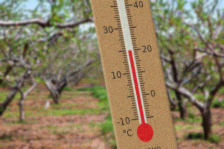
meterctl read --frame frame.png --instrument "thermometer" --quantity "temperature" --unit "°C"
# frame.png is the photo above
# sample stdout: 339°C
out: 20°C
